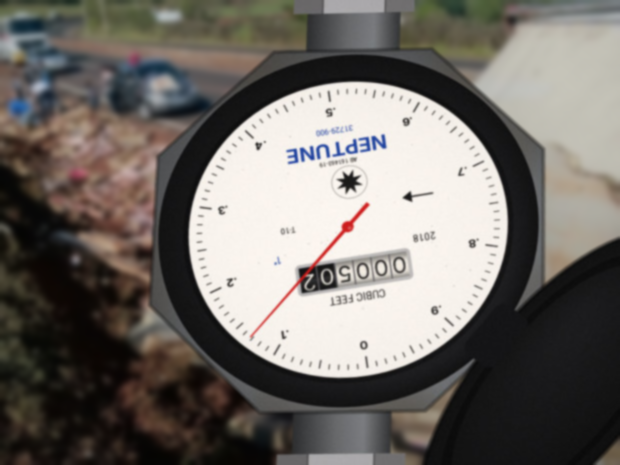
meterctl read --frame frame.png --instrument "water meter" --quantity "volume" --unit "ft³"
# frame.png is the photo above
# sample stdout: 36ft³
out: 502.13ft³
